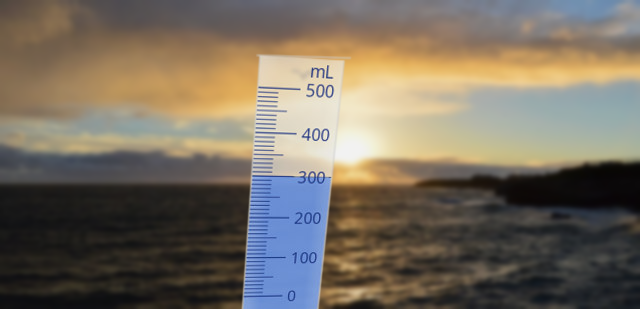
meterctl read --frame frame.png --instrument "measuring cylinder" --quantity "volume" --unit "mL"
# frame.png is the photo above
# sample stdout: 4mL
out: 300mL
